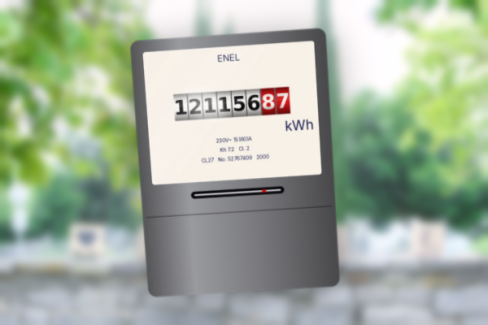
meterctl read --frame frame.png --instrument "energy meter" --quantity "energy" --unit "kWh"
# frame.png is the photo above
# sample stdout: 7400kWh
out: 121156.87kWh
